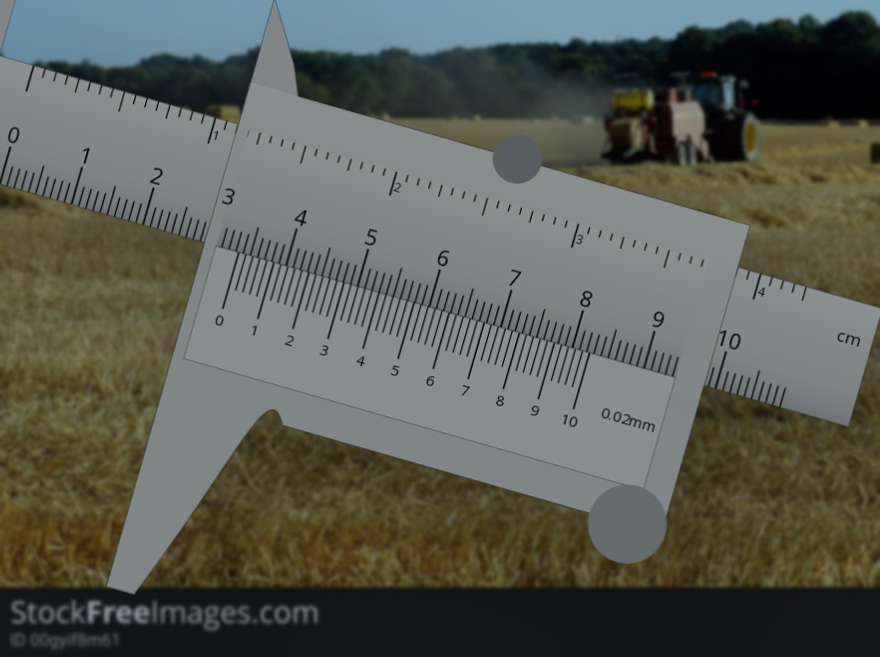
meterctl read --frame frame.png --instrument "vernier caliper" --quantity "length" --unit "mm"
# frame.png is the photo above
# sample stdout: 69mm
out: 33.4mm
